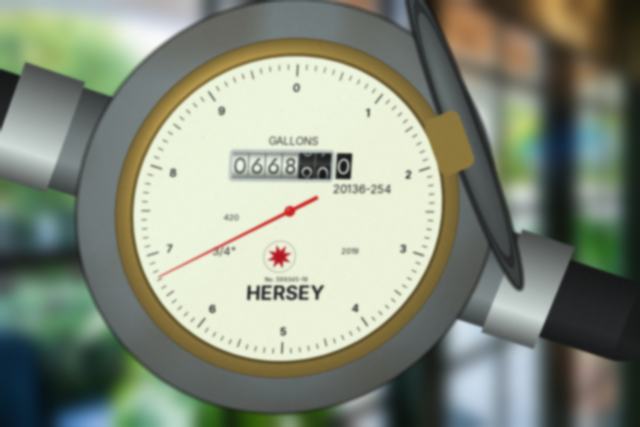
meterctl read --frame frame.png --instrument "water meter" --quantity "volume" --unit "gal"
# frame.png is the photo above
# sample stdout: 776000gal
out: 668896.7gal
